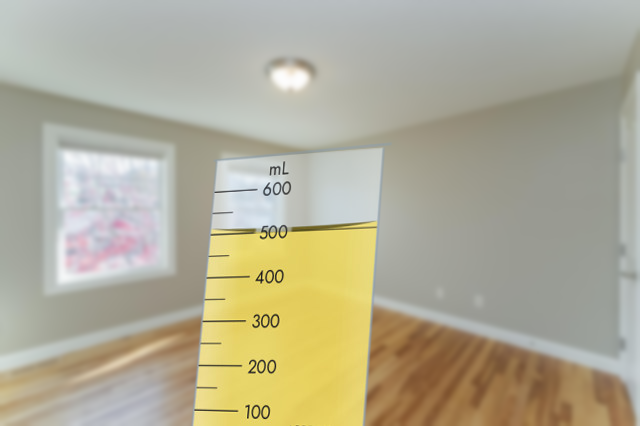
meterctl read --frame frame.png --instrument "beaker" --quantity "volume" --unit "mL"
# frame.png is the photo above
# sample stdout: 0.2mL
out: 500mL
